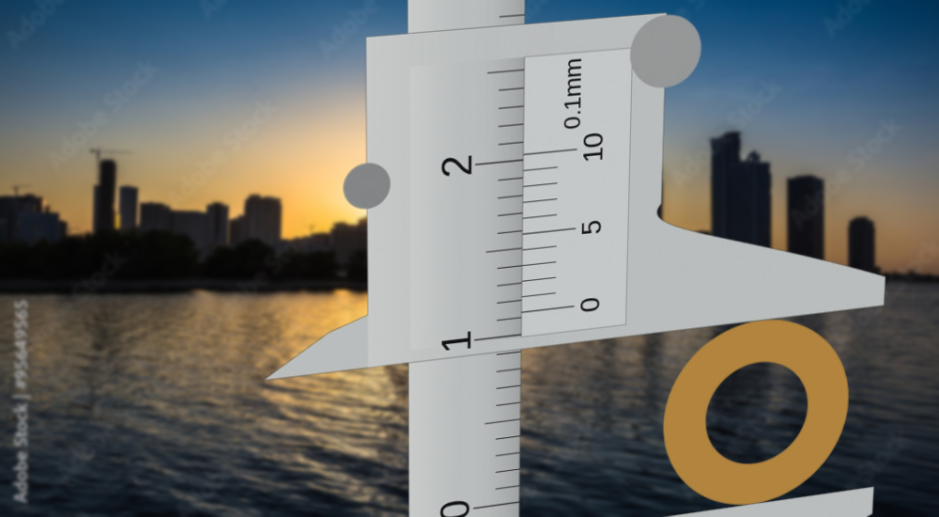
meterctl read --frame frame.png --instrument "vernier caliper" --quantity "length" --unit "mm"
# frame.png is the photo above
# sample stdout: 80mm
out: 11.3mm
